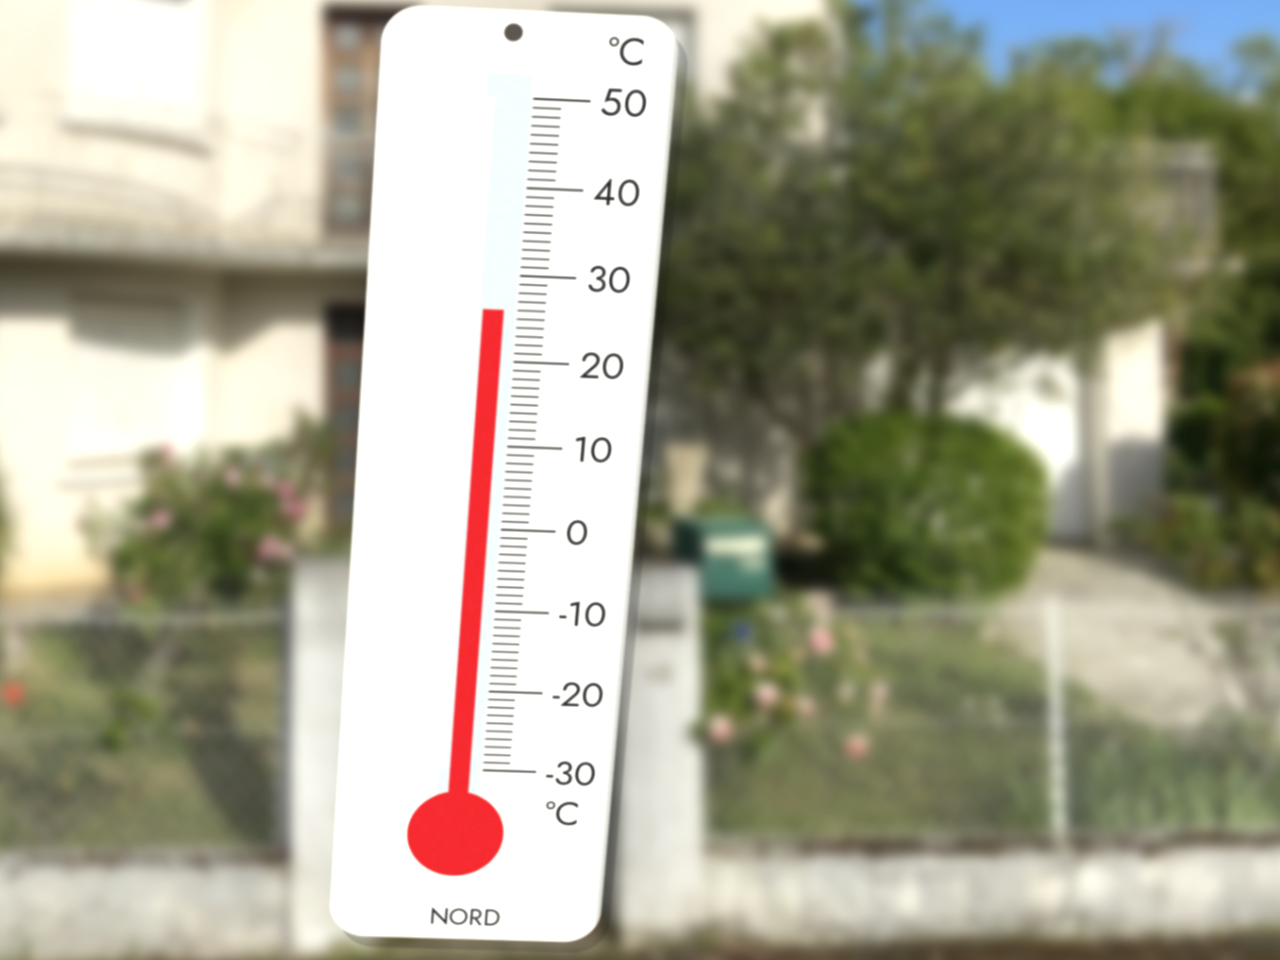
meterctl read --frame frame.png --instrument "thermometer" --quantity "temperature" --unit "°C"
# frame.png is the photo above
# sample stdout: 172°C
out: 26°C
